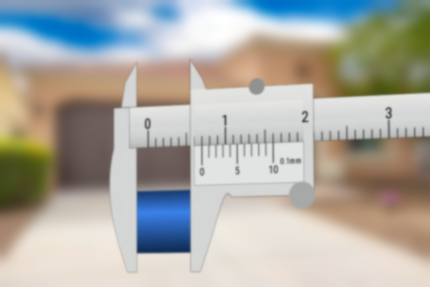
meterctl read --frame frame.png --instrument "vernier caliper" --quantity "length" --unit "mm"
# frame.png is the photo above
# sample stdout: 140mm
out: 7.0mm
